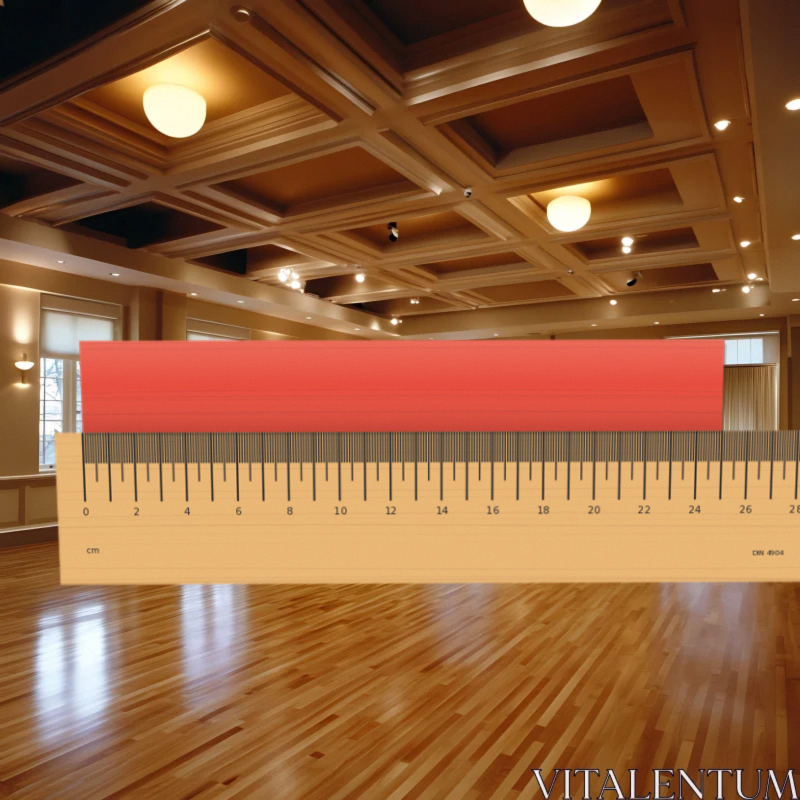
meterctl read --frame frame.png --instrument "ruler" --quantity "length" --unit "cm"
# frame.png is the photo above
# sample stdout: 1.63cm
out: 25cm
